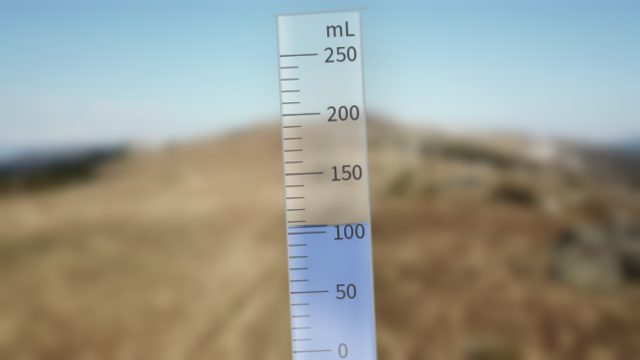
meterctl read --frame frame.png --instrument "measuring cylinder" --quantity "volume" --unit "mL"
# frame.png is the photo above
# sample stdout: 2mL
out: 105mL
